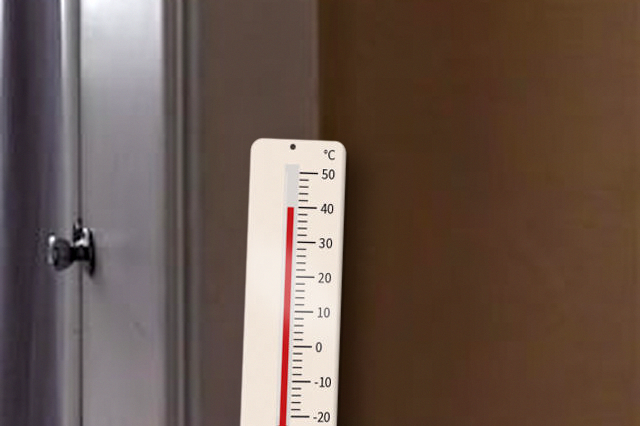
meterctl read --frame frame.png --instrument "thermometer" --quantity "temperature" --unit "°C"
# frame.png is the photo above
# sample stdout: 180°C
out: 40°C
